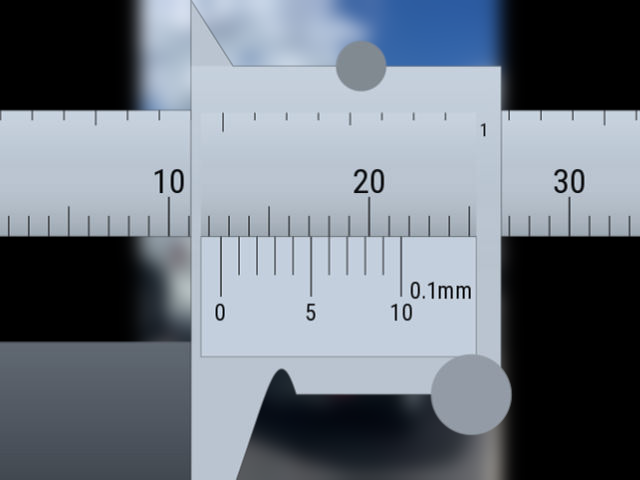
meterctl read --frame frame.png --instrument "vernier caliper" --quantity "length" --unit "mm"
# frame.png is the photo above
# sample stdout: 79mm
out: 12.6mm
